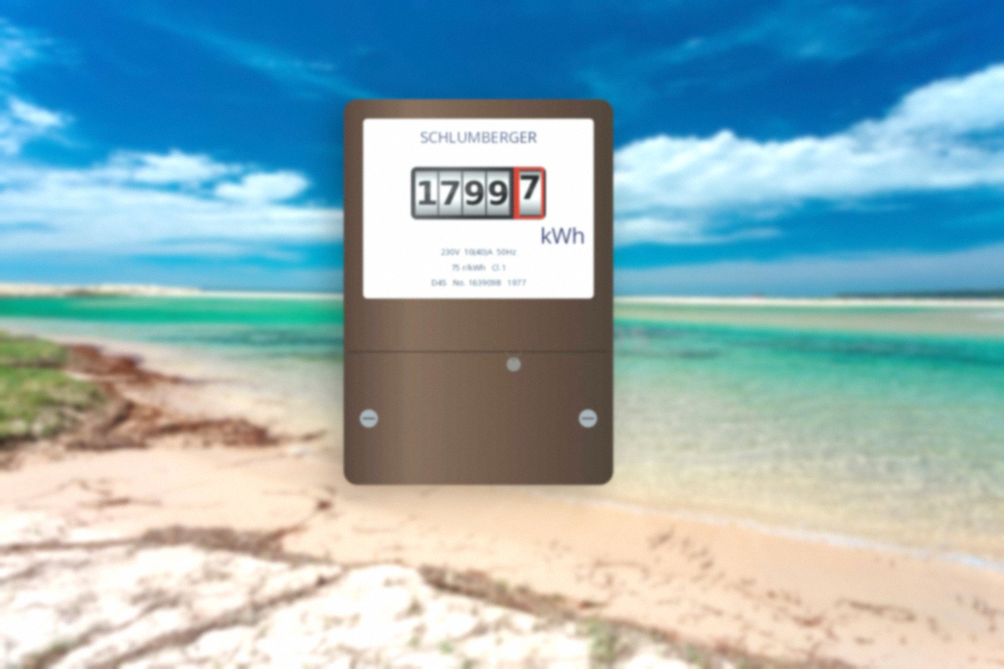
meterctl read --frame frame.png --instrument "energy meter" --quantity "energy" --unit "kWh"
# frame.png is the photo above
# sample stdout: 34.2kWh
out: 1799.7kWh
